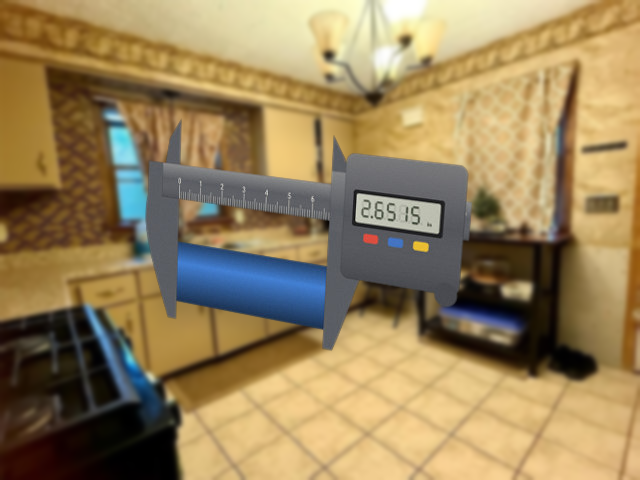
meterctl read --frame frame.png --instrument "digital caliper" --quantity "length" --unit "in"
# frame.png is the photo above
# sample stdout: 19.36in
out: 2.6515in
